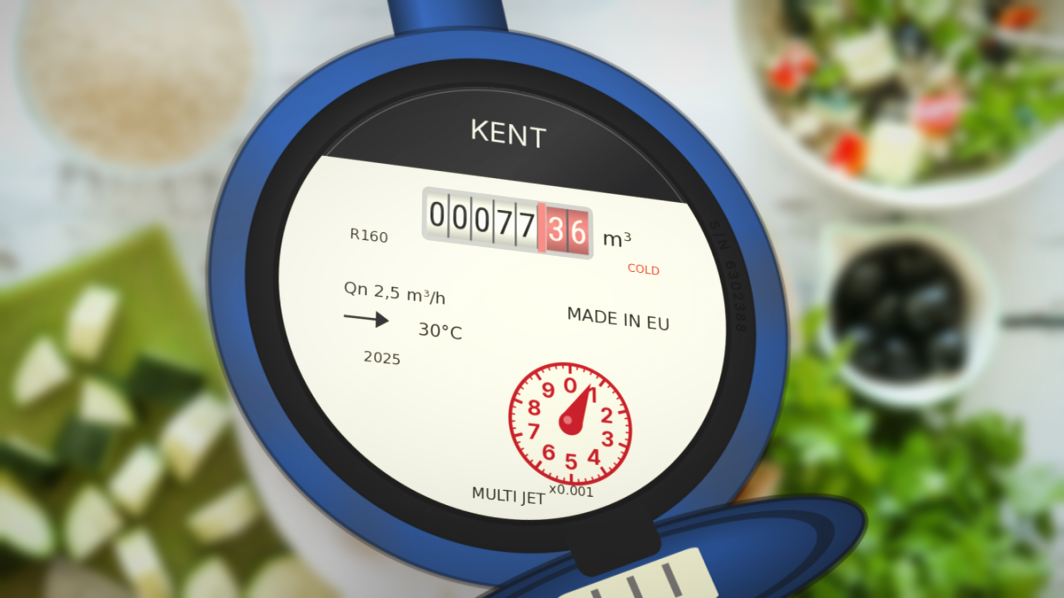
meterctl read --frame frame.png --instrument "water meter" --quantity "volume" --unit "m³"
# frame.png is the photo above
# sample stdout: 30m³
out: 77.360m³
